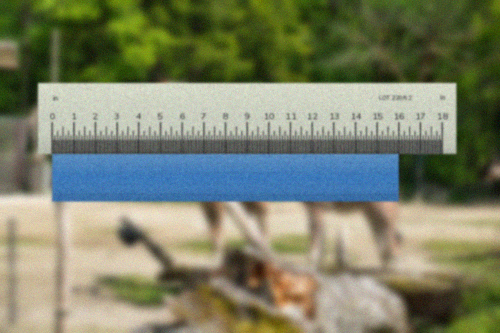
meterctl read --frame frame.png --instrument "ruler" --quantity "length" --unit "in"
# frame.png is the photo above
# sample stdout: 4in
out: 16in
